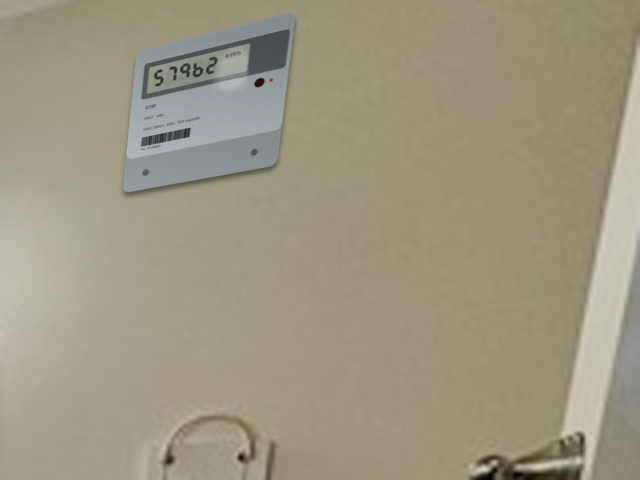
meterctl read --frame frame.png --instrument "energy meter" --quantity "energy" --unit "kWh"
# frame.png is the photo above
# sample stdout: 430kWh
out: 57962kWh
